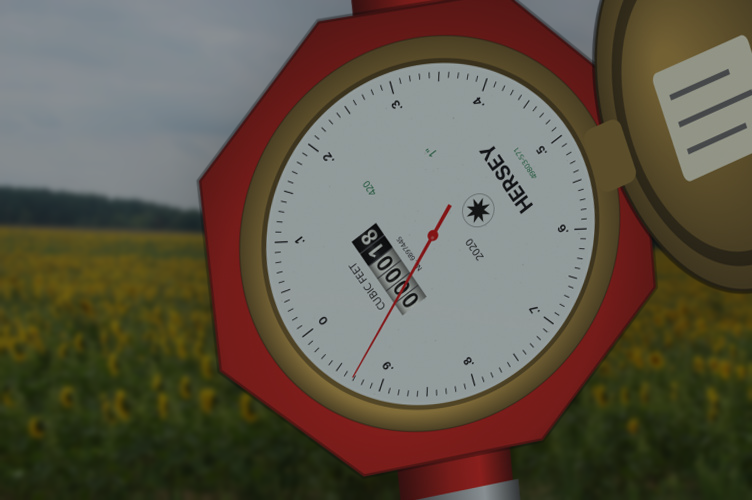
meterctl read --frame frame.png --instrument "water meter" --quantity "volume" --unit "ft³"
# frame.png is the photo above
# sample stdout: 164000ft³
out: 17.93ft³
